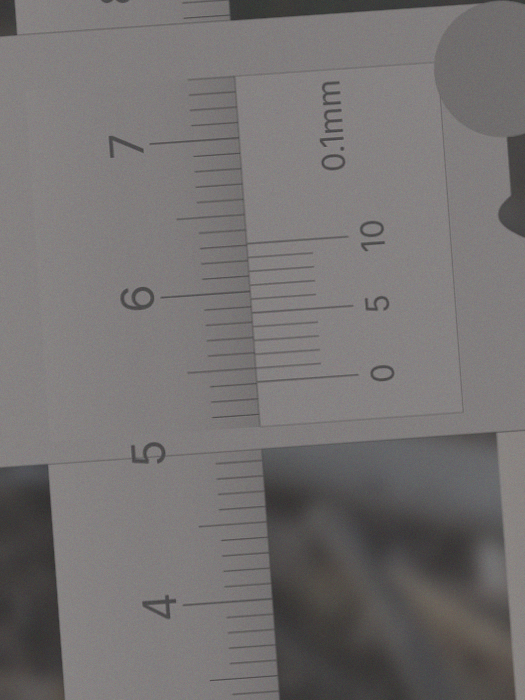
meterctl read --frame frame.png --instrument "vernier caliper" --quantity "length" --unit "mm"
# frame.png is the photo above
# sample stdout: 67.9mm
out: 54.1mm
